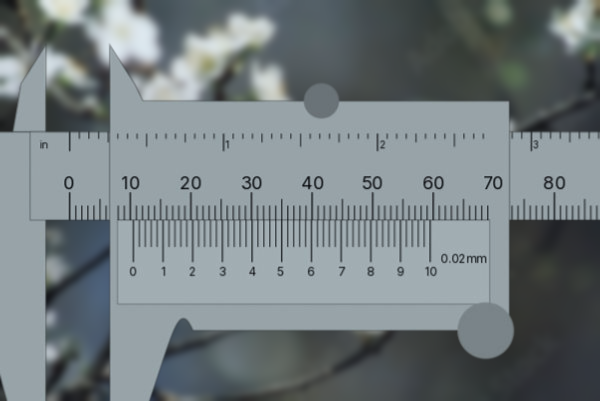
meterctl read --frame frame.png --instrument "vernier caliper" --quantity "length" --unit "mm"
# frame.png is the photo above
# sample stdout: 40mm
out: 10.5mm
